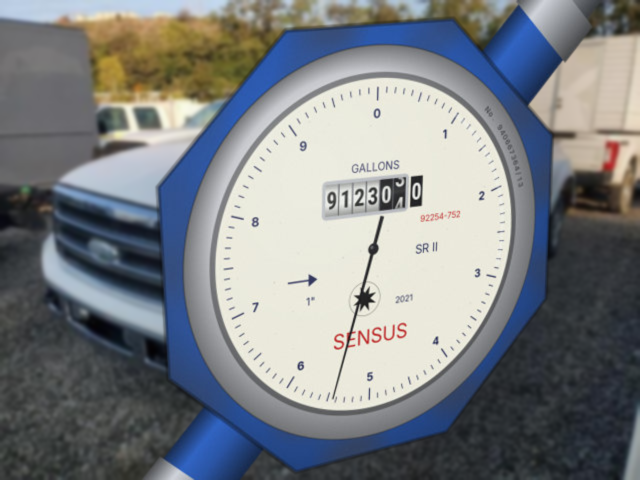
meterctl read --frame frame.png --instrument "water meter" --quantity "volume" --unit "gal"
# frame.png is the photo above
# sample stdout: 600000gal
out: 9123035.4gal
